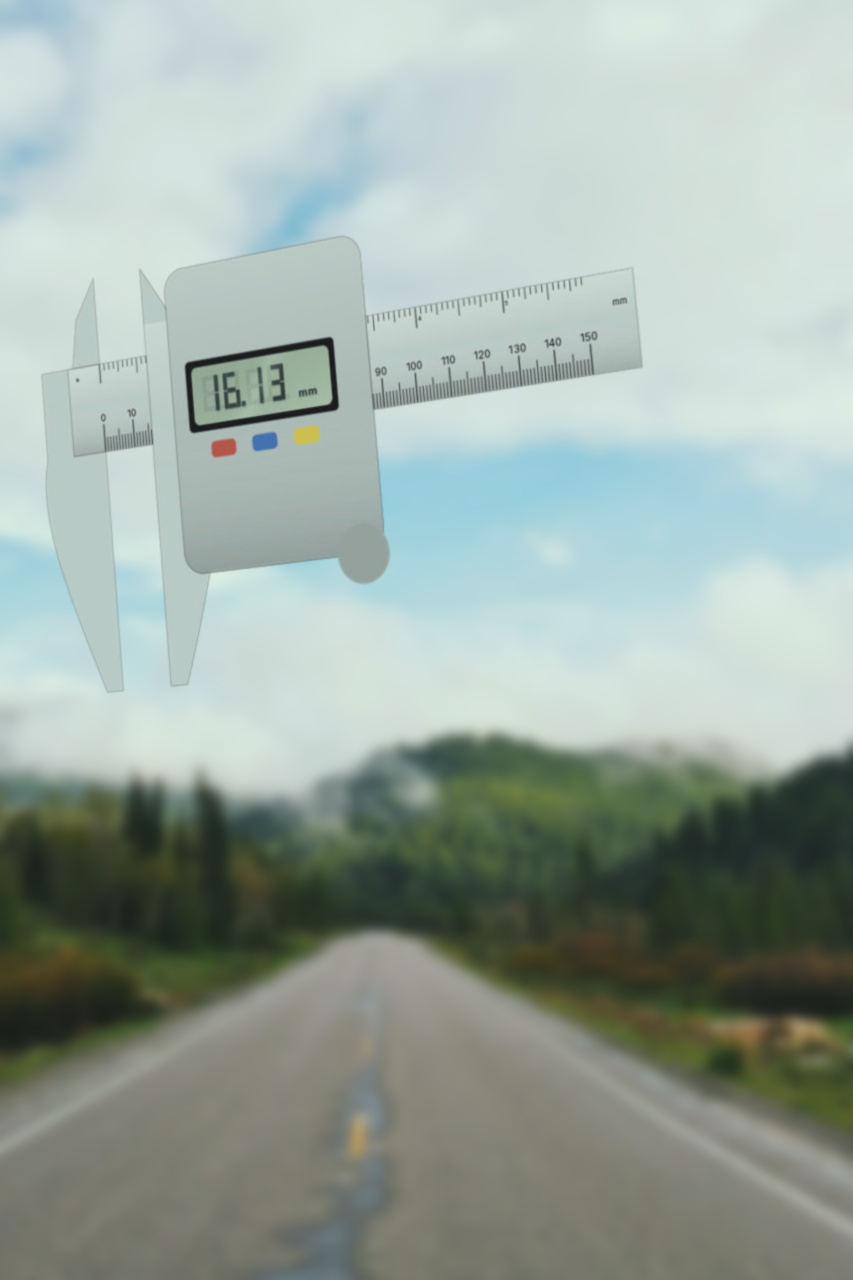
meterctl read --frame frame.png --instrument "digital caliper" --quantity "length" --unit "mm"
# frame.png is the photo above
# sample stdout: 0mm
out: 16.13mm
